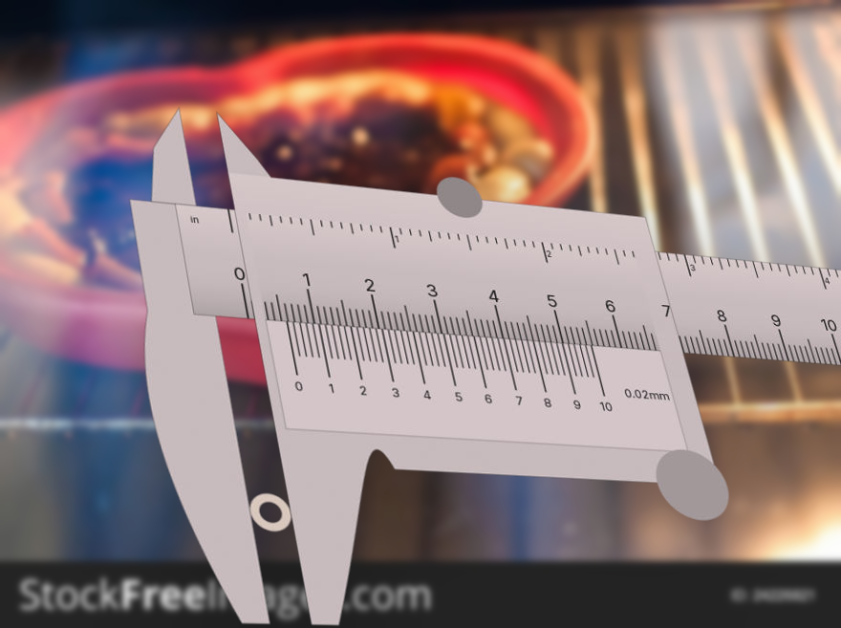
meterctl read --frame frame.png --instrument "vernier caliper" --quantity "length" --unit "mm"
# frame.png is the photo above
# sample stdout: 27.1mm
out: 5.8mm
